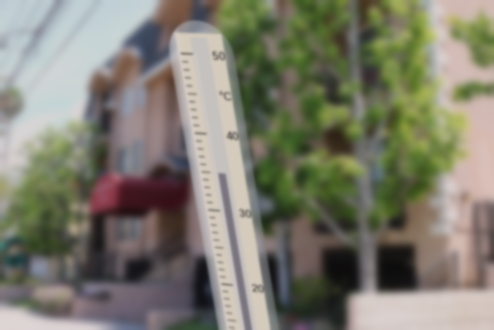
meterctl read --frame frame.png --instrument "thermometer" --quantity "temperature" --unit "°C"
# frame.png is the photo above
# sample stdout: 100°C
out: 35°C
